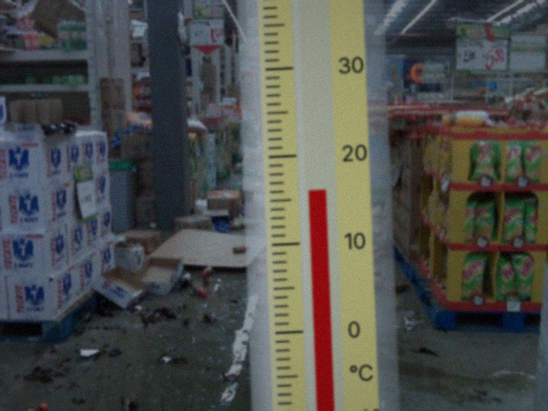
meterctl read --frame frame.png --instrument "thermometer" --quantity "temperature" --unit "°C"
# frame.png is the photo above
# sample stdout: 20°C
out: 16°C
